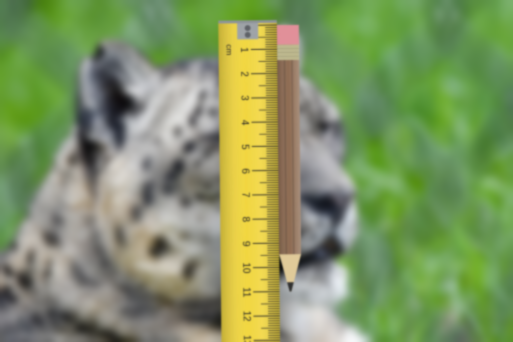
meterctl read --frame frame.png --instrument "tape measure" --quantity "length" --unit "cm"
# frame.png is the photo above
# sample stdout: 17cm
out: 11cm
